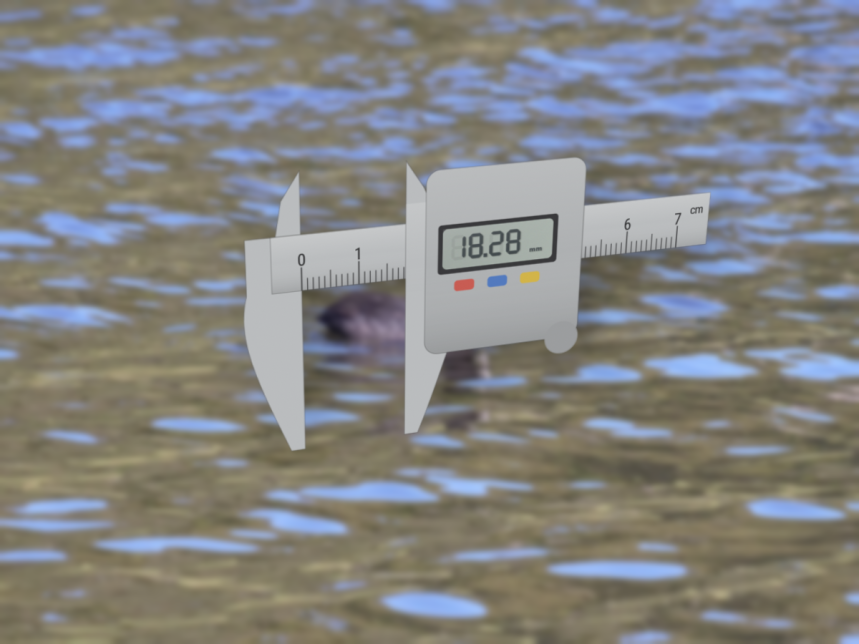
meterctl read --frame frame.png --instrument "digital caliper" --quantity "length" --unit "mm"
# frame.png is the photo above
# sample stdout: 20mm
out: 18.28mm
